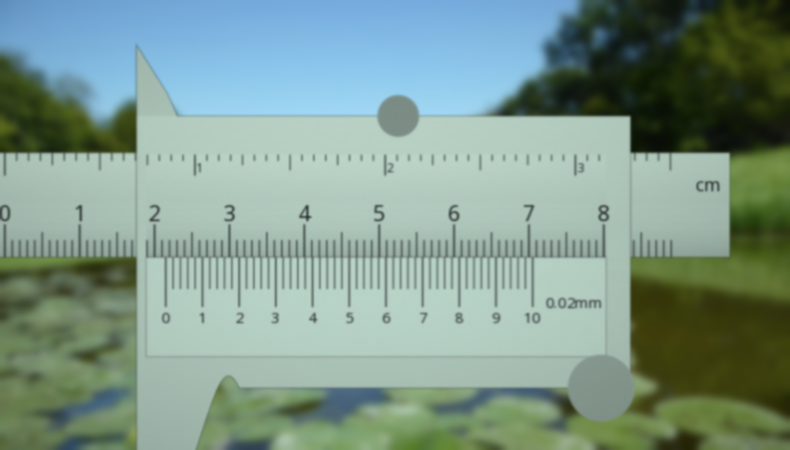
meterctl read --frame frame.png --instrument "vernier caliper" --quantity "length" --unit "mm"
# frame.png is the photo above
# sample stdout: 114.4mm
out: 21.5mm
